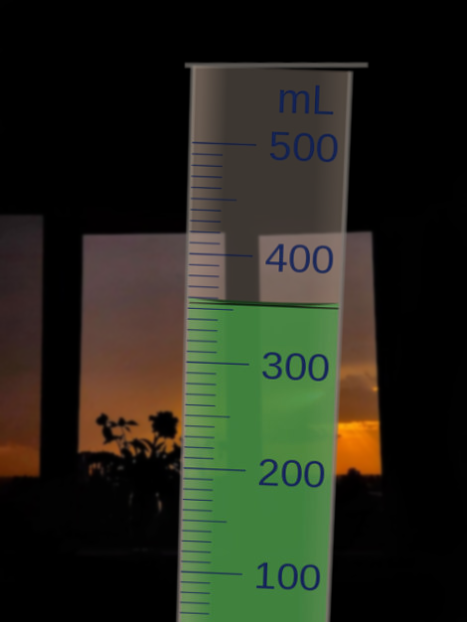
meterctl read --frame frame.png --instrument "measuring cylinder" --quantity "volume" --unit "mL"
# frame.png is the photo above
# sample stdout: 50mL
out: 355mL
